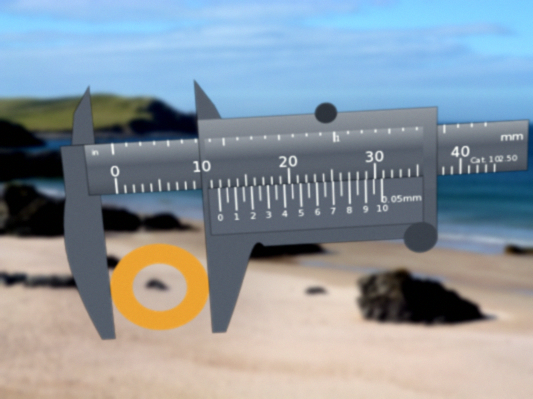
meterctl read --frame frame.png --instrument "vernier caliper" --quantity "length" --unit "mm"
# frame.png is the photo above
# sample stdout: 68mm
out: 11.8mm
